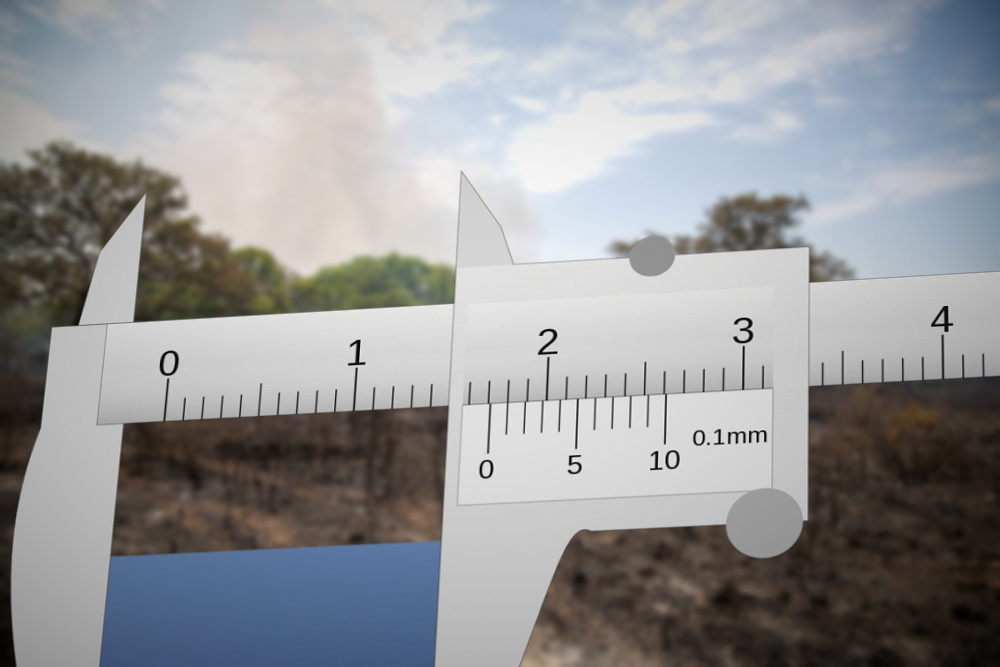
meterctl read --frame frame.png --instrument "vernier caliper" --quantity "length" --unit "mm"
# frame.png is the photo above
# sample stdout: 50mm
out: 17.1mm
